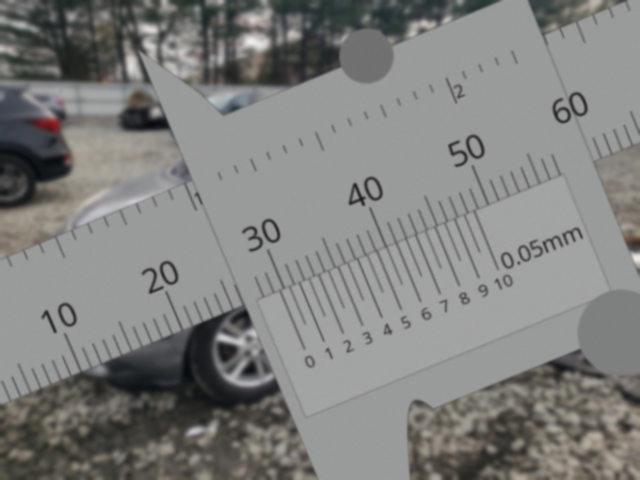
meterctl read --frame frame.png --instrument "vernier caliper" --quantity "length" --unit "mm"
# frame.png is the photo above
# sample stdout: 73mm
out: 29.6mm
